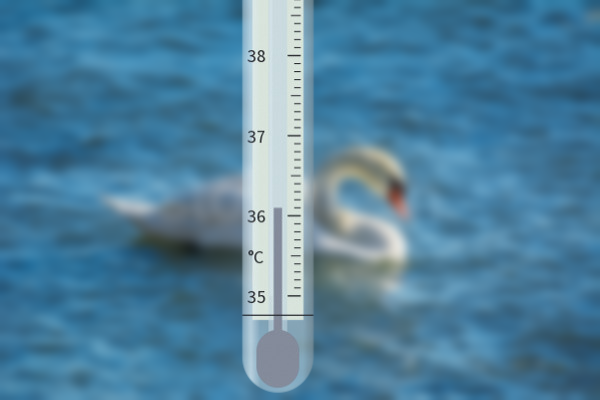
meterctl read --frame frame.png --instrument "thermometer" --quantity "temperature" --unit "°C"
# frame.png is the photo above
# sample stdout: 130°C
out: 36.1°C
